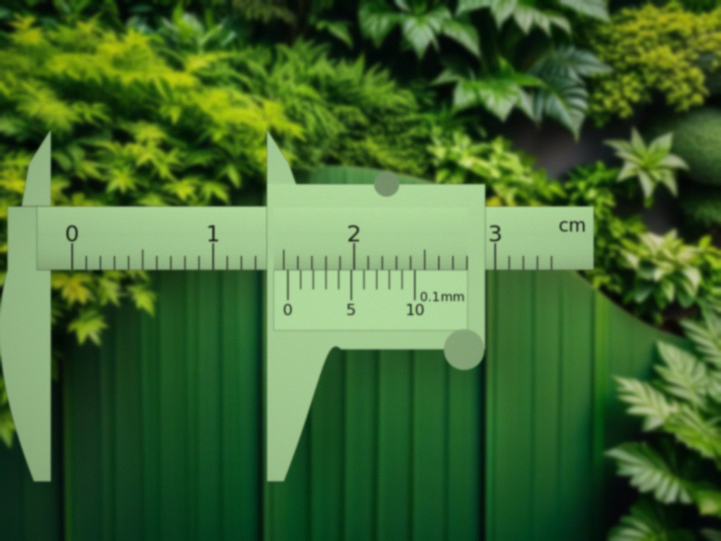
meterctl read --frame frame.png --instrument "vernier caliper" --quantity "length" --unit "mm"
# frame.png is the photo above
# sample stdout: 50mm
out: 15.3mm
